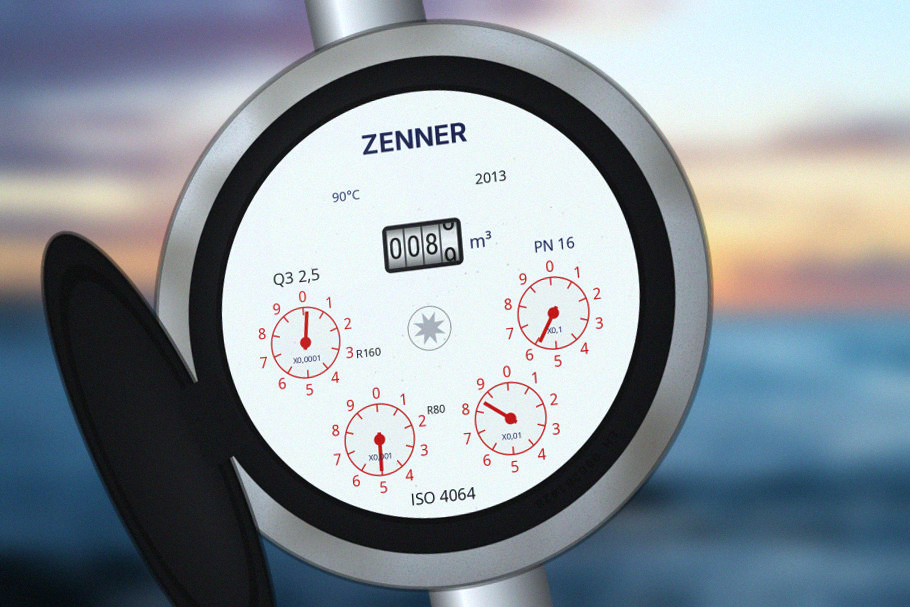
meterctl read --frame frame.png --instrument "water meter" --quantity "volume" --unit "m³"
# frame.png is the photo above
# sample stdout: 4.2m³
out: 88.5850m³
